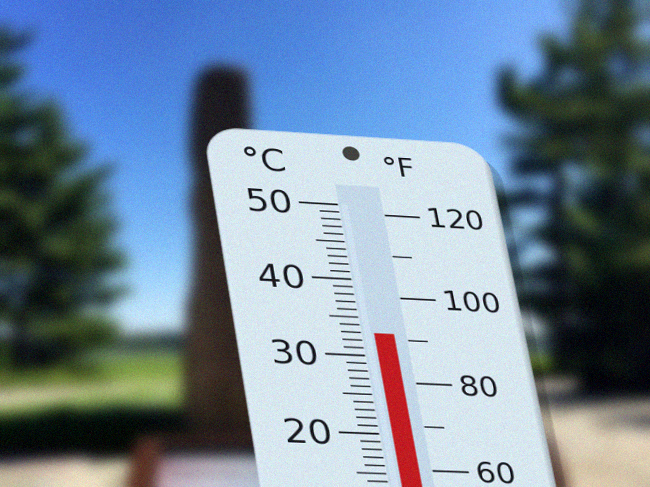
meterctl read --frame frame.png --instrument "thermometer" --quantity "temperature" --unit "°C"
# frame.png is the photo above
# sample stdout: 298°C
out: 33°C
